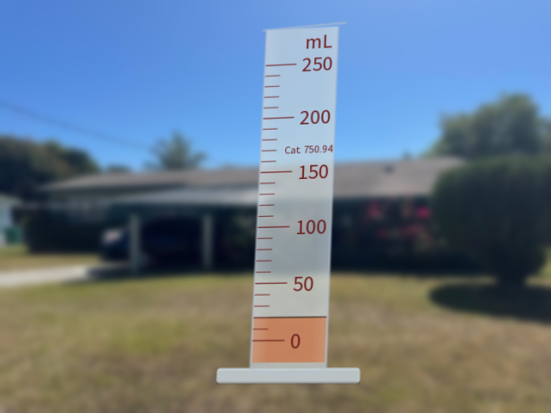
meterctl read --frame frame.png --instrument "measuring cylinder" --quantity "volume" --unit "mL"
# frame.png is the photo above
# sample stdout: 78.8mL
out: 20mL
